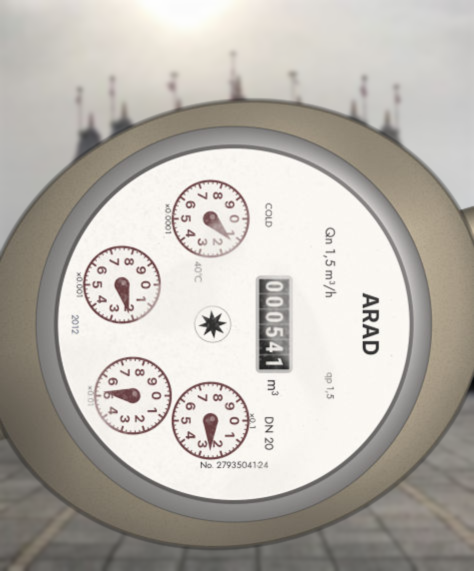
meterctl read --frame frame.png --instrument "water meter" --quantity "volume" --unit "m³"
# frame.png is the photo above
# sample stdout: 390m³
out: 541.2521m³
